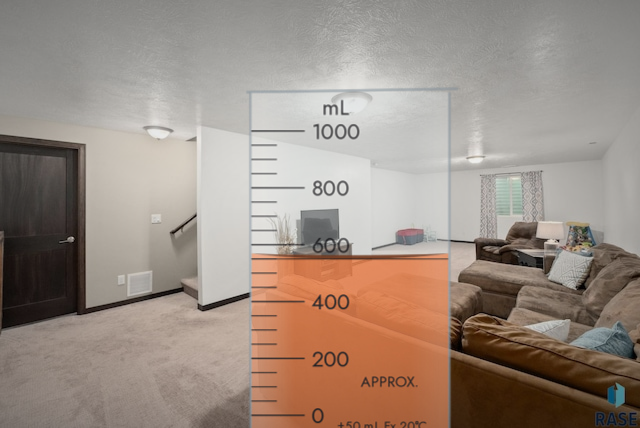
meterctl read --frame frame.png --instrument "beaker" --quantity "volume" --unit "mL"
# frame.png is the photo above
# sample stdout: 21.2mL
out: 550mL
